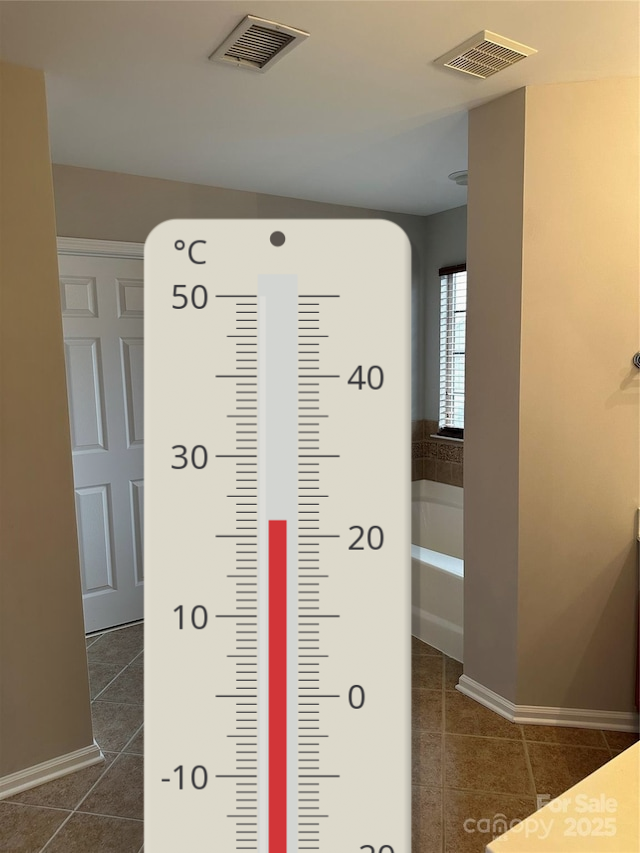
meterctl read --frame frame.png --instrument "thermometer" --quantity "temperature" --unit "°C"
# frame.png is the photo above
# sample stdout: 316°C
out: 22°C
